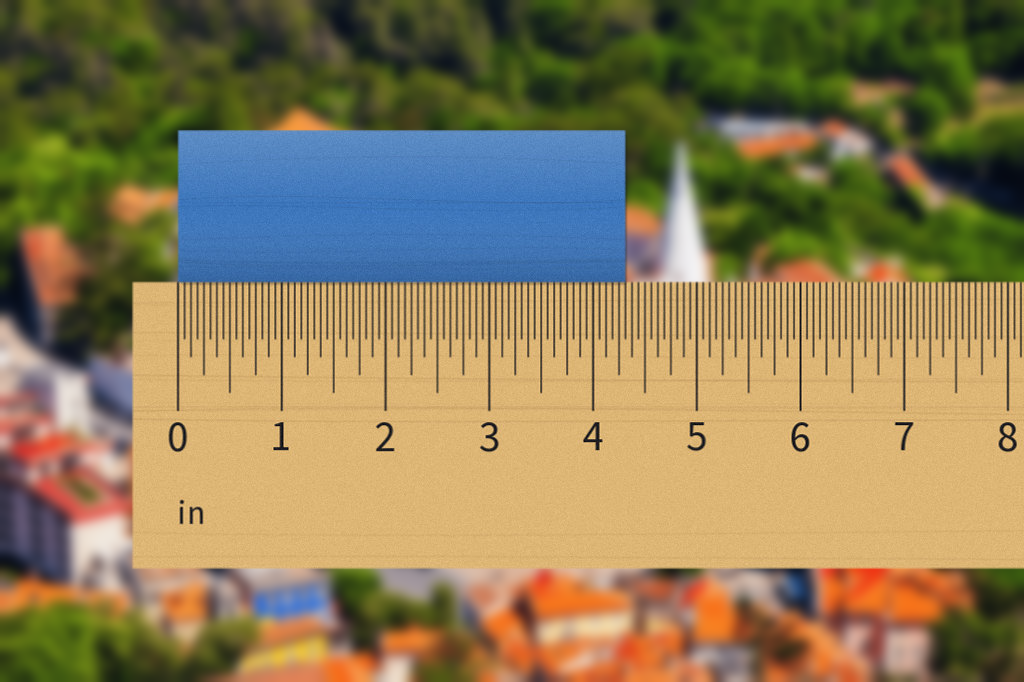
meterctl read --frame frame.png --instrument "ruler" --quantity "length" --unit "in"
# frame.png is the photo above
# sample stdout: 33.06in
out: 4.3125in
